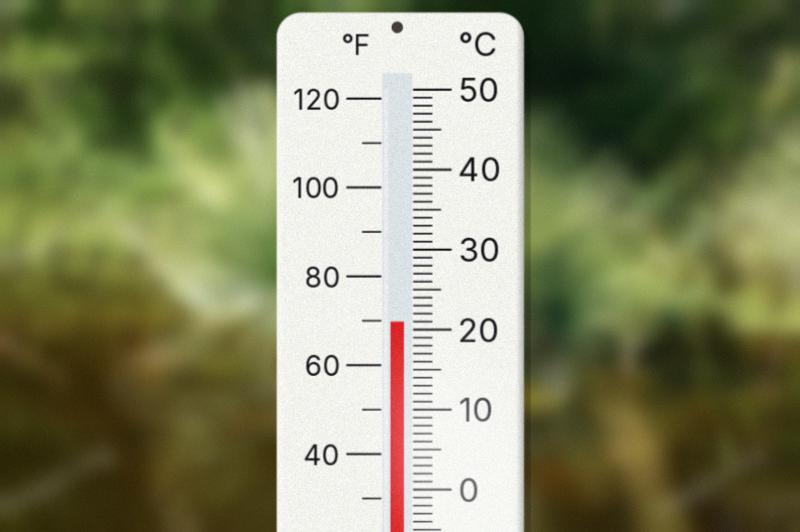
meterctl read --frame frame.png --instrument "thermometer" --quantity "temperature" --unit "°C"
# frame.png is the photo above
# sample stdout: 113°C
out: 21°C
